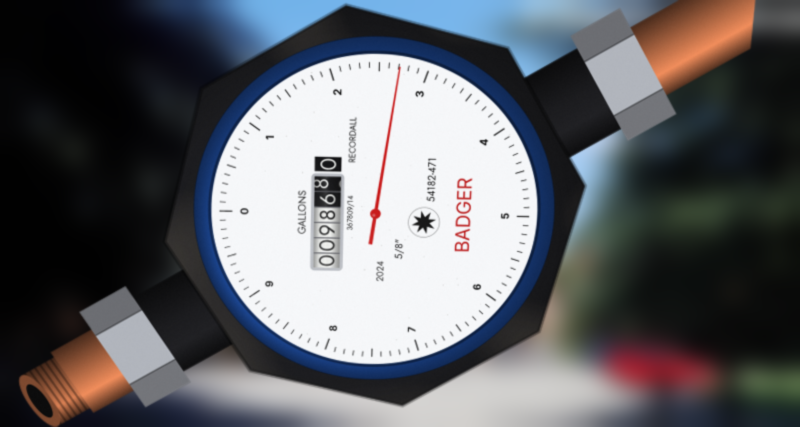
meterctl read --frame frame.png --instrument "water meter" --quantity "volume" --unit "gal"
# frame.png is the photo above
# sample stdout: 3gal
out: 98682.7gal
